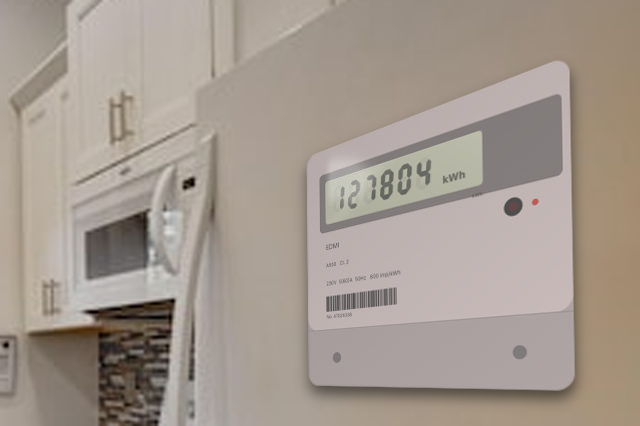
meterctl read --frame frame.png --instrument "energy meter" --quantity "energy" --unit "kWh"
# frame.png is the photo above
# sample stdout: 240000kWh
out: 127804kWh
